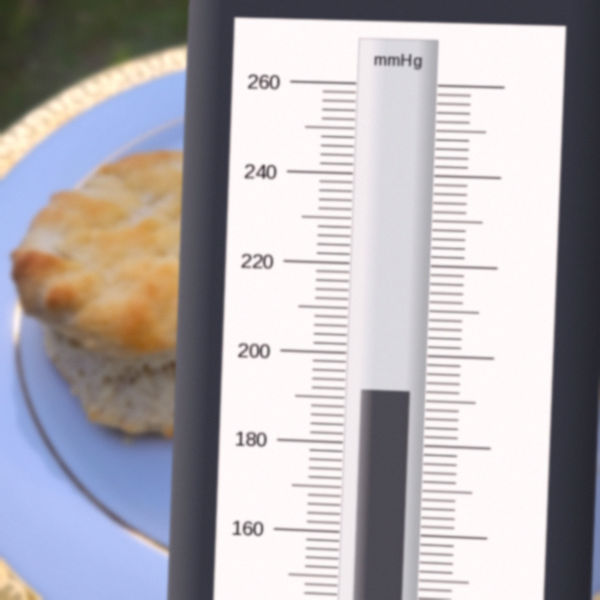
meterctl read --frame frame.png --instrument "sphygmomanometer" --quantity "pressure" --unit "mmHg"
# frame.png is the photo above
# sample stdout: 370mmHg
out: 192mmHg
